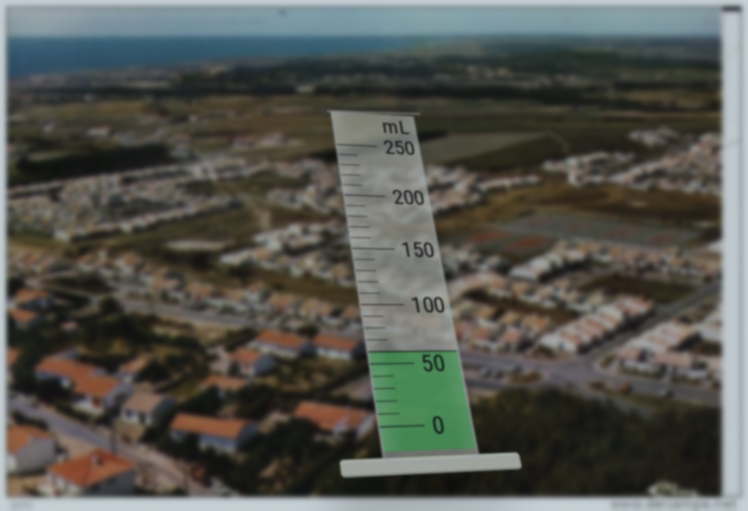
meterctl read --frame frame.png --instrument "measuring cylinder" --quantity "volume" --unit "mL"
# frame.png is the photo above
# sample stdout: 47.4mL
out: 60mL
